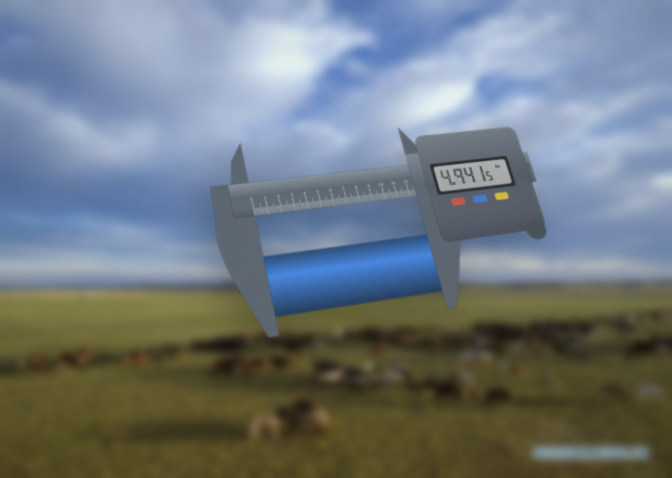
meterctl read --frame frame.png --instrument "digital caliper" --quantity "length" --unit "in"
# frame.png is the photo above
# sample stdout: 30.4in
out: 4.9415in
